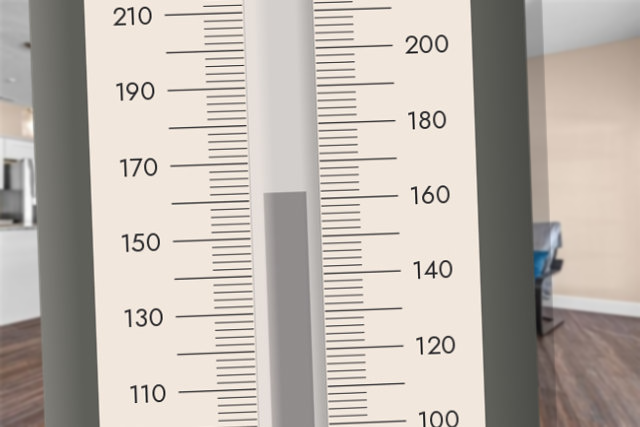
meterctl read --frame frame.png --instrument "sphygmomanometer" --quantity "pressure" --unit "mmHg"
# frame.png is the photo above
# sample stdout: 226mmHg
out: 162mmHg
